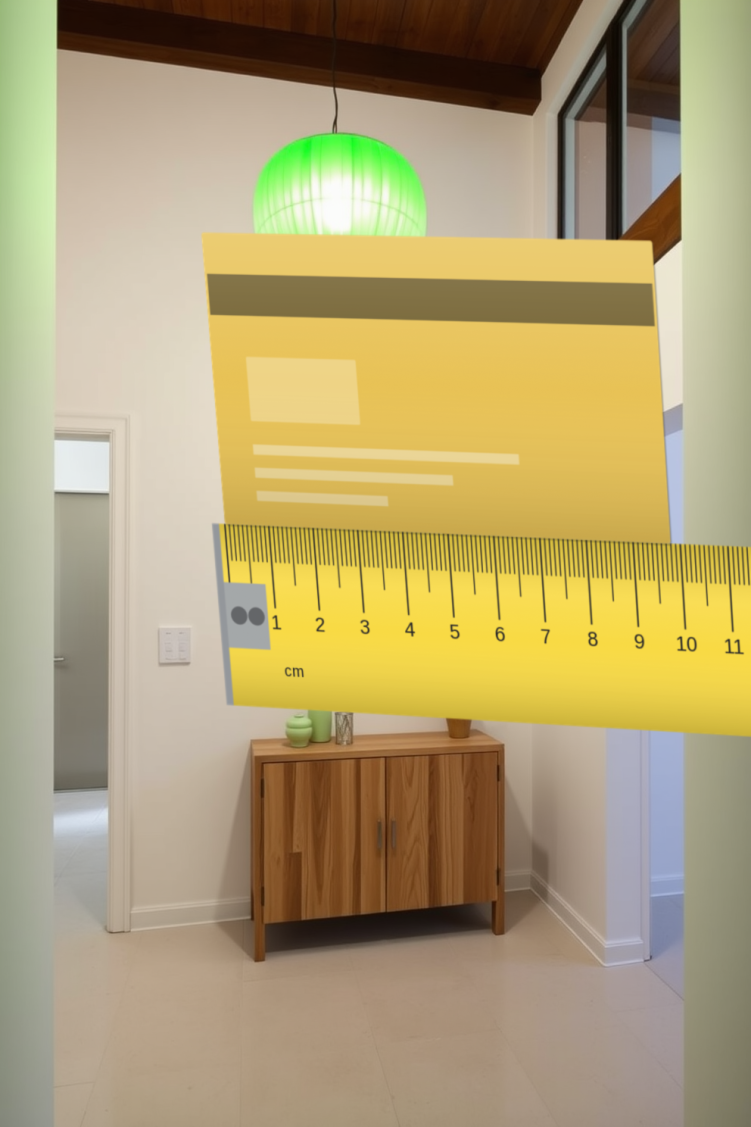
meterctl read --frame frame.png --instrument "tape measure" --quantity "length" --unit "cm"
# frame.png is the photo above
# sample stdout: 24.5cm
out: 9.8cm
